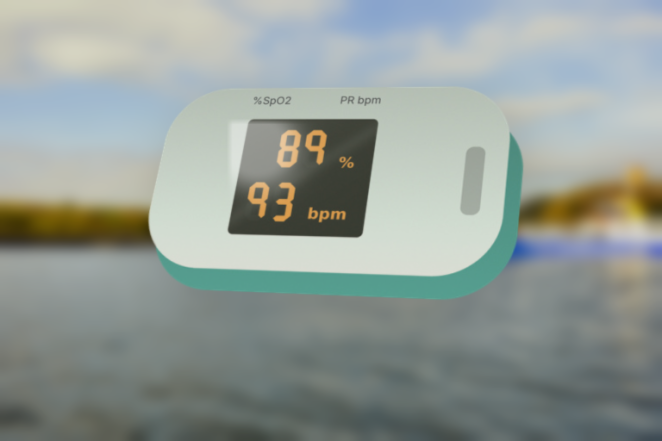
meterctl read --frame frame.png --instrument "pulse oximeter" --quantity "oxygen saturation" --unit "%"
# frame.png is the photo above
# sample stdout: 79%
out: 89%
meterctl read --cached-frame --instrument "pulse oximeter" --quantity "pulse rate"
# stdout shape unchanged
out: 93bpm
